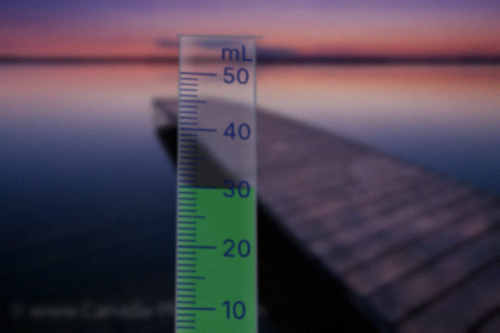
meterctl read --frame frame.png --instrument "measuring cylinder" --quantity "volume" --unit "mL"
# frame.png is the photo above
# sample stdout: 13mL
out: 30mL
